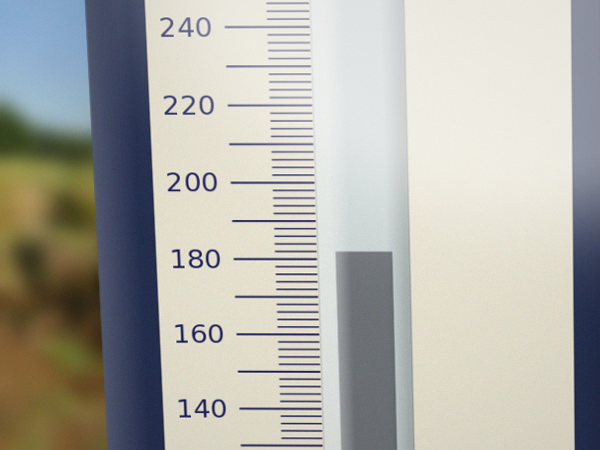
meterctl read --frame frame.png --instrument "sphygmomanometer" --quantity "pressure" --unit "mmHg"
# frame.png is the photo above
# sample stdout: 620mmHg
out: 182mmHg
